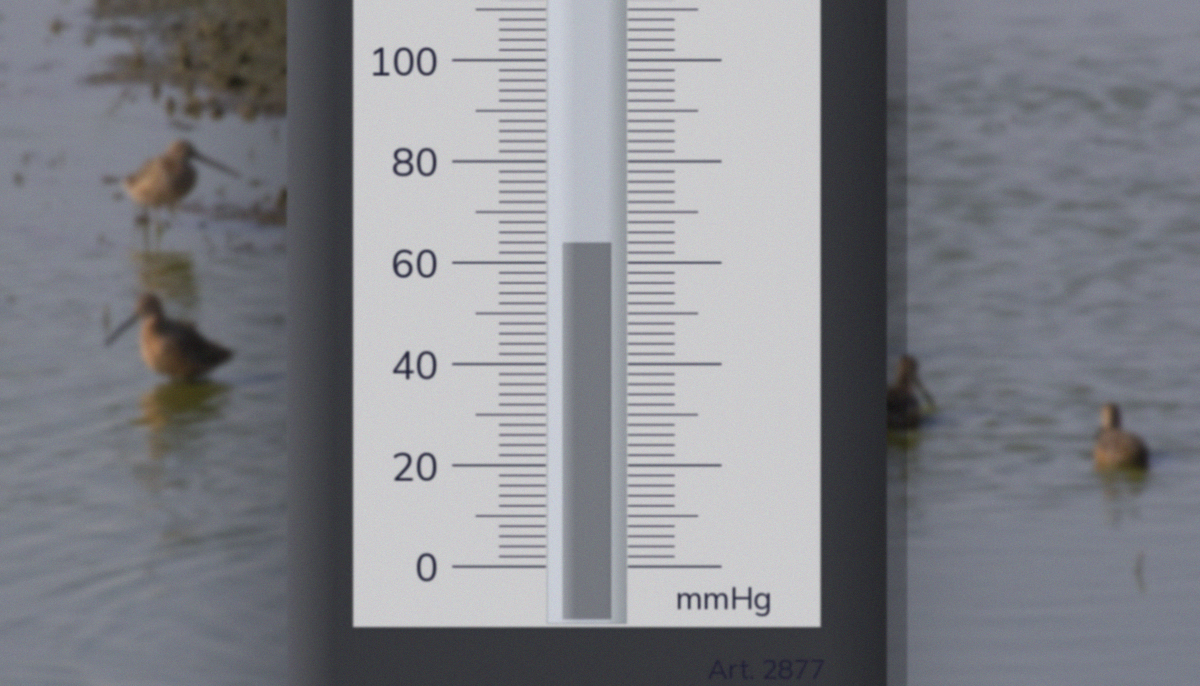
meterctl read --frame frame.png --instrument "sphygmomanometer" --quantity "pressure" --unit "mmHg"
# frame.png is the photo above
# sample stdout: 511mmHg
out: 64mmHg
